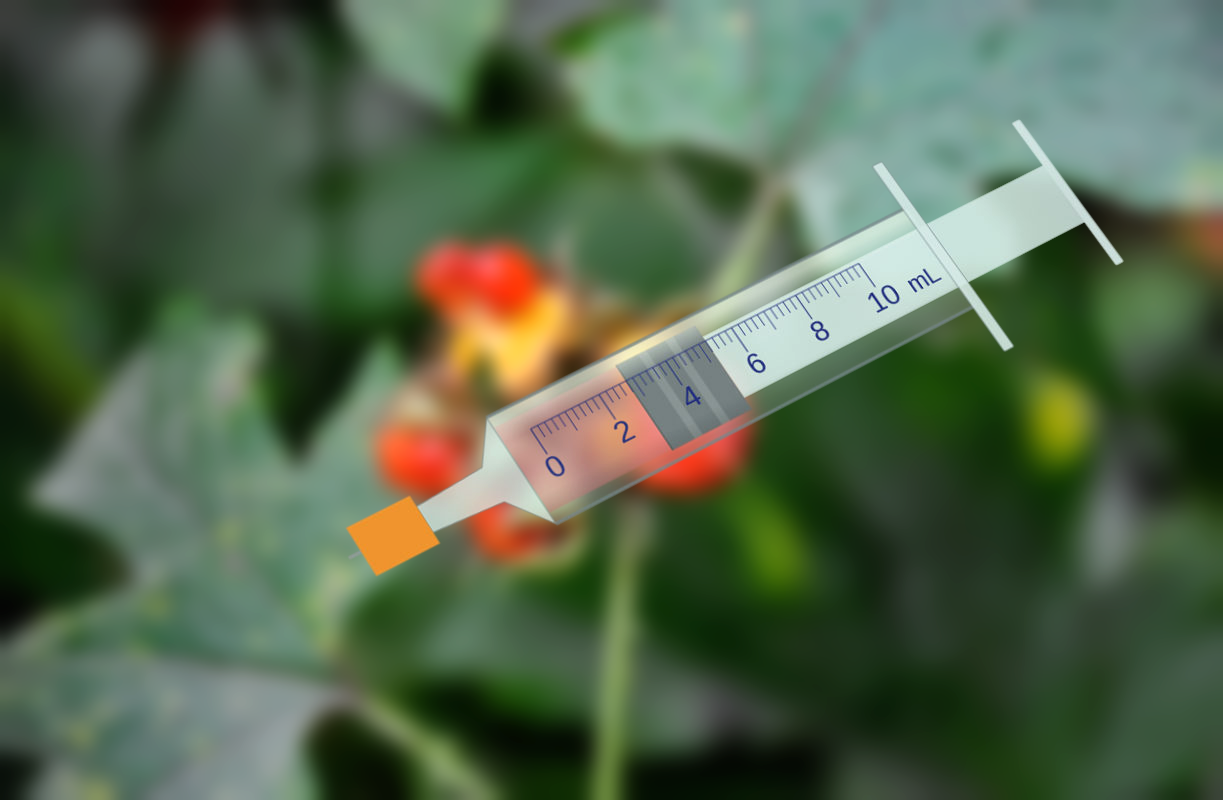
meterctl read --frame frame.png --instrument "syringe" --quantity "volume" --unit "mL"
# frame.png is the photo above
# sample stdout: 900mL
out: 2.8mL
